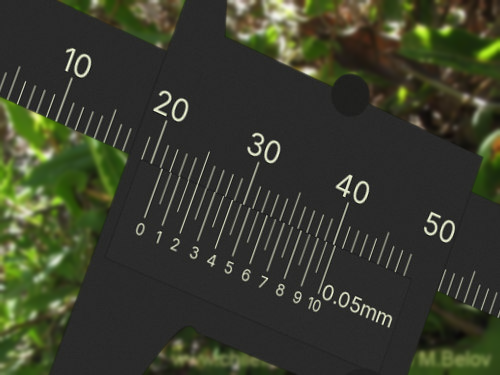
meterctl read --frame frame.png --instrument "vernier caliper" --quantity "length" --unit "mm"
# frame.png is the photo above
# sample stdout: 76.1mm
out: 21.2mm
